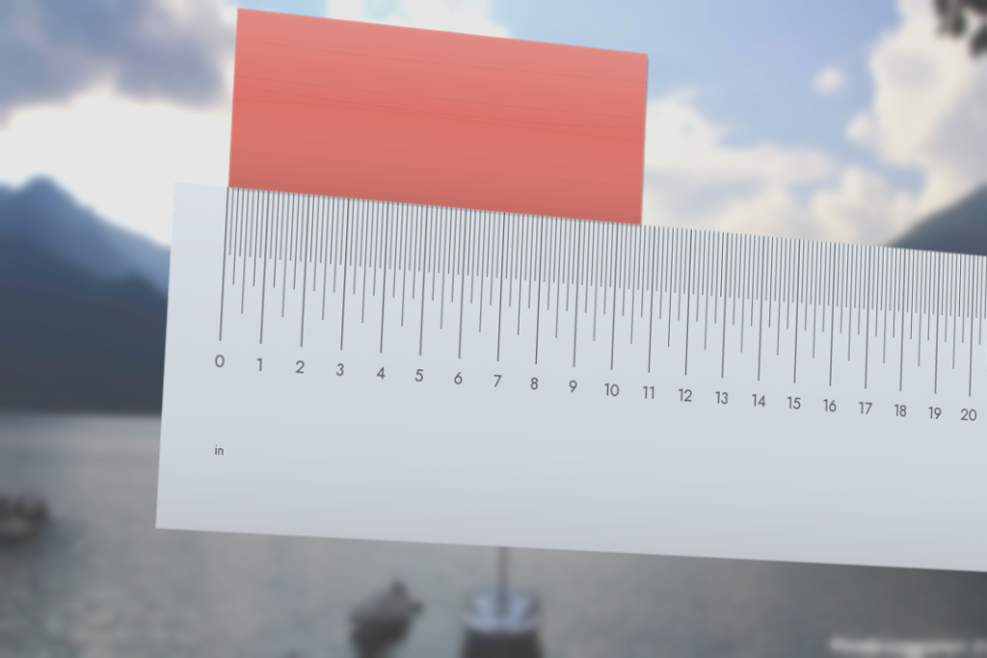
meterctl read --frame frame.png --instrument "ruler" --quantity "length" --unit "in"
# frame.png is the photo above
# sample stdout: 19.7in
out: 10.625in
